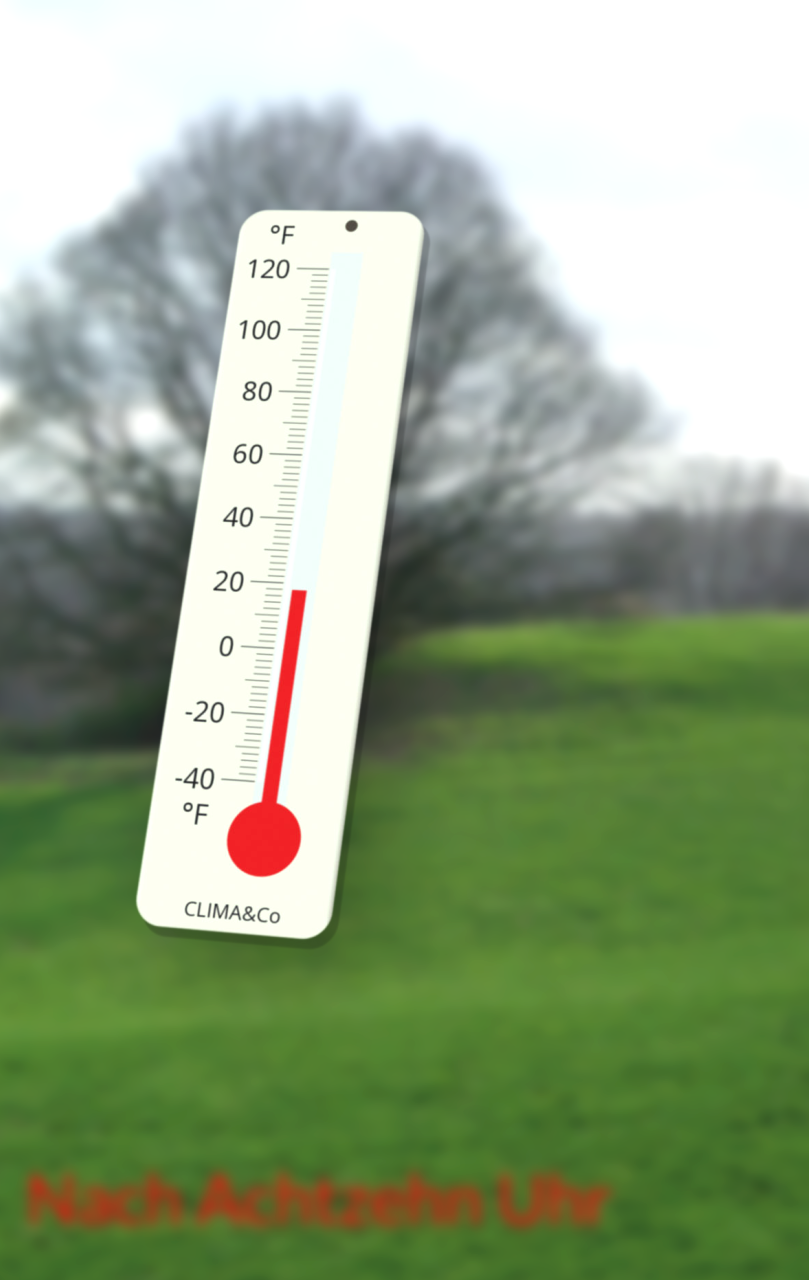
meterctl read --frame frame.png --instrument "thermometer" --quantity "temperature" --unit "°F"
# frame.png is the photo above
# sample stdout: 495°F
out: 18°F
